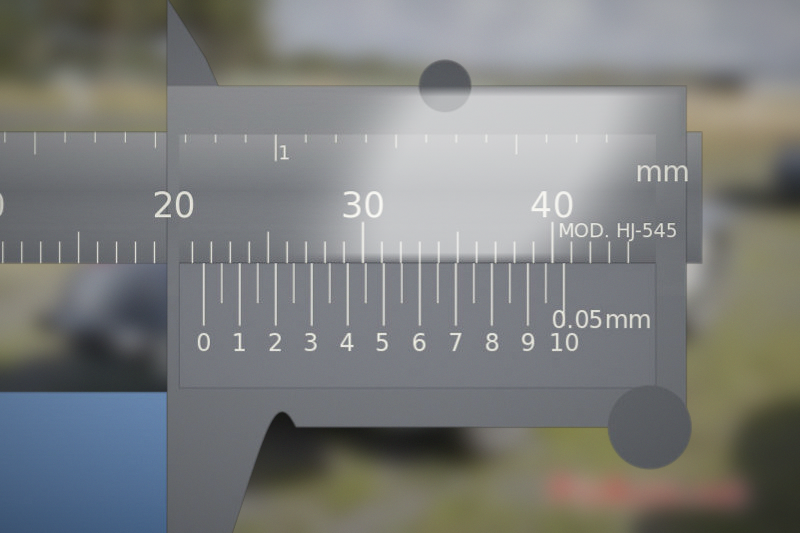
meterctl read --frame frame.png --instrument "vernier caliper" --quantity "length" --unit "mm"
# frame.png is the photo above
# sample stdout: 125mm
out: 21.6mm
